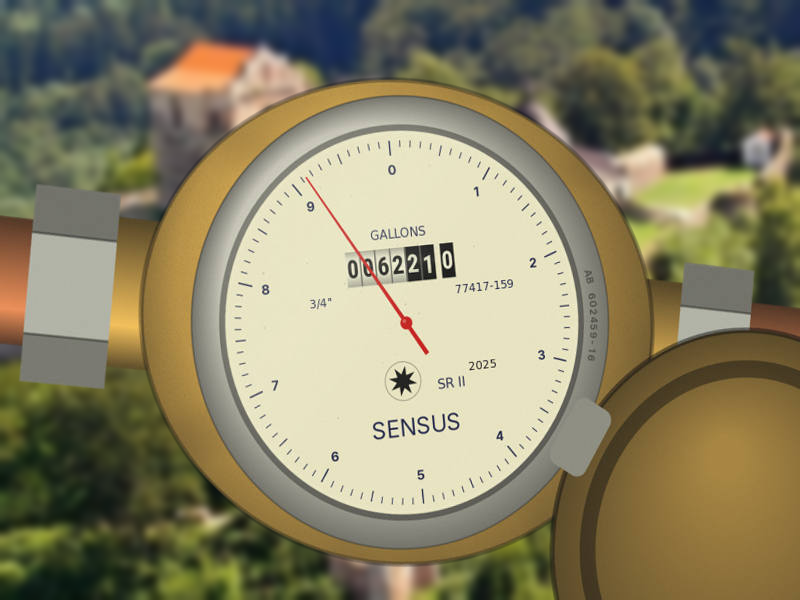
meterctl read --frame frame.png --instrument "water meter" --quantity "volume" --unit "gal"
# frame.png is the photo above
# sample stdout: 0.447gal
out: 62209.1gal
